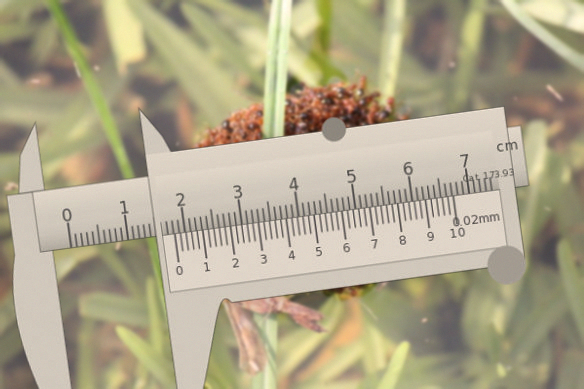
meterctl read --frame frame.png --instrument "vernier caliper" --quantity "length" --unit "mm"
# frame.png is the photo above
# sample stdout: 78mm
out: 18.2mm
